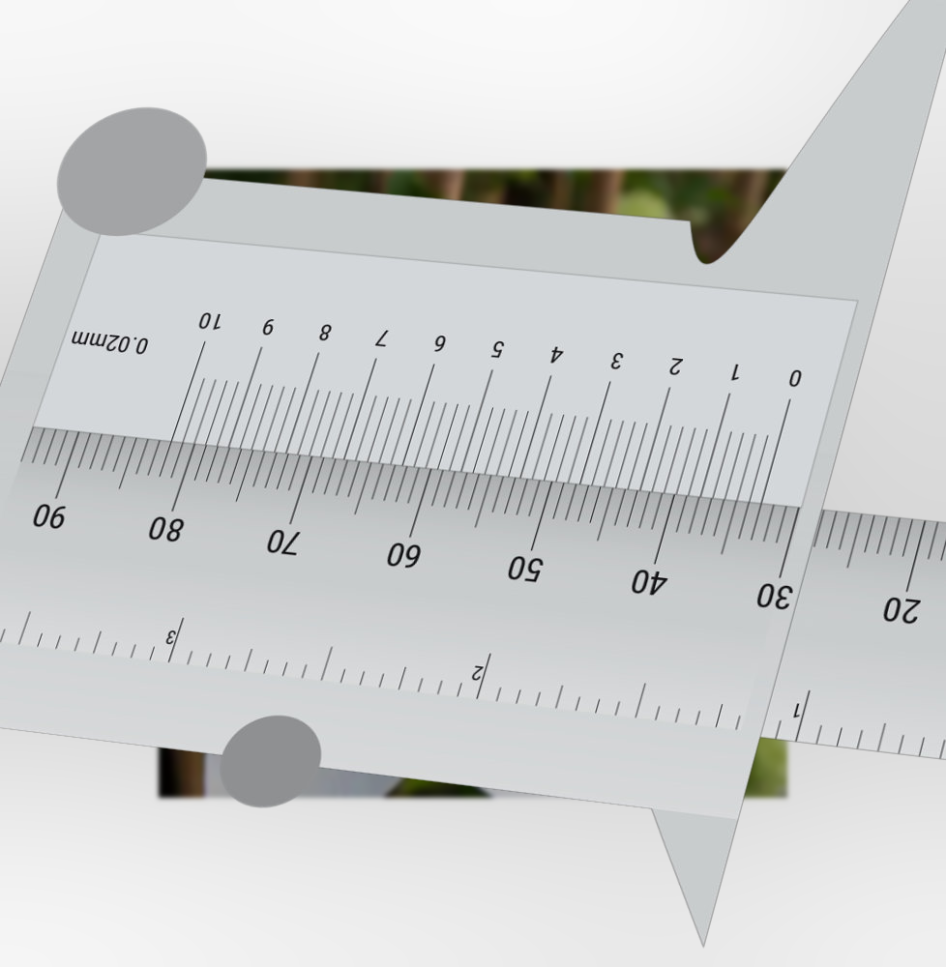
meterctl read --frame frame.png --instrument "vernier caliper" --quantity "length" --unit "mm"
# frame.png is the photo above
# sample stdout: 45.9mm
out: 33.0mm
